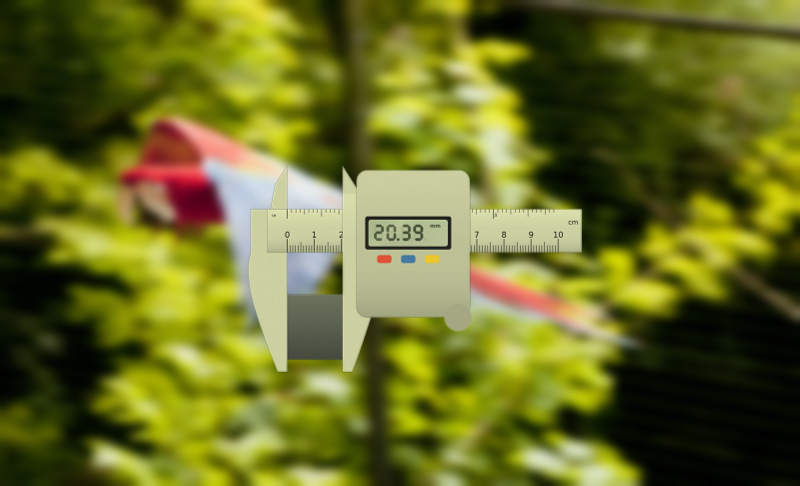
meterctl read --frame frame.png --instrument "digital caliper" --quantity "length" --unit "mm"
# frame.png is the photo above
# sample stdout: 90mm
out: 20.39mm
